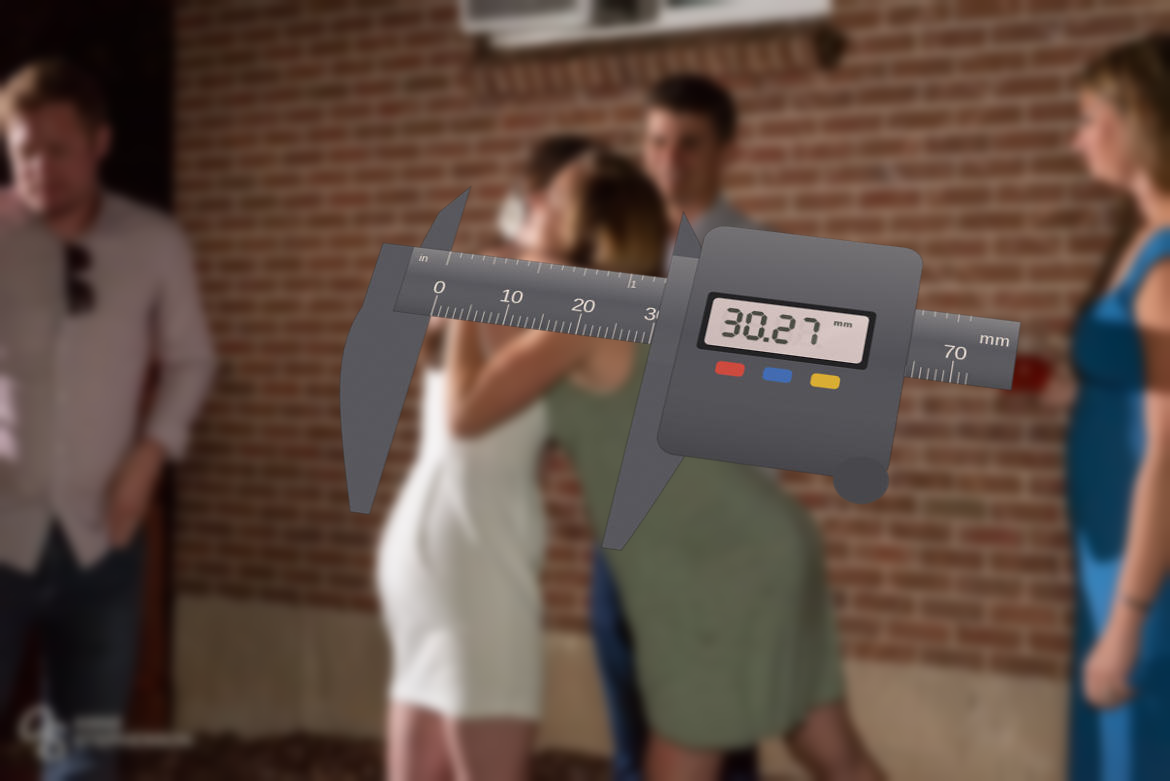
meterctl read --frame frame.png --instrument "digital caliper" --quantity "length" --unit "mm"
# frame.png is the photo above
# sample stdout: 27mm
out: 30.27mm
